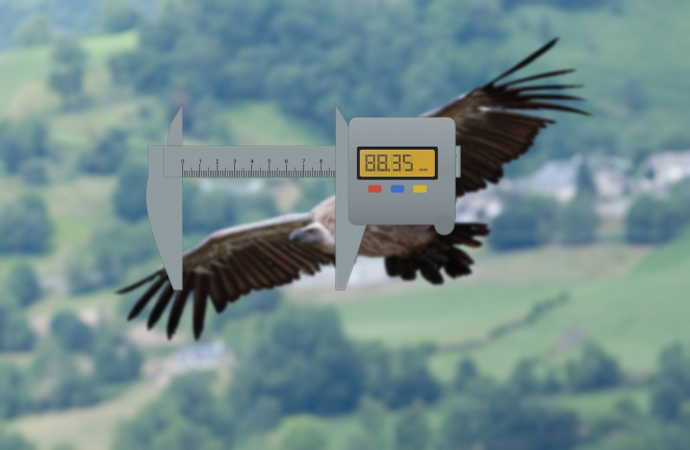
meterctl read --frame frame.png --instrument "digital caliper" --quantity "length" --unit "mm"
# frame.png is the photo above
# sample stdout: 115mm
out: 88.35mm
